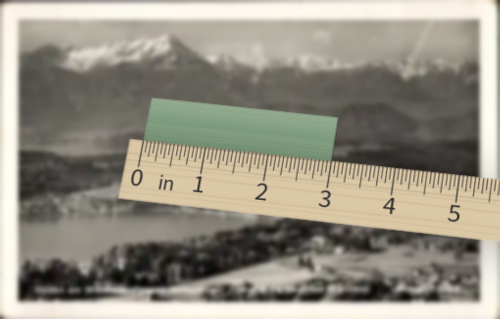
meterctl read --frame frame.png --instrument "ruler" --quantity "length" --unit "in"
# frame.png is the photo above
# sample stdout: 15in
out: 3in
